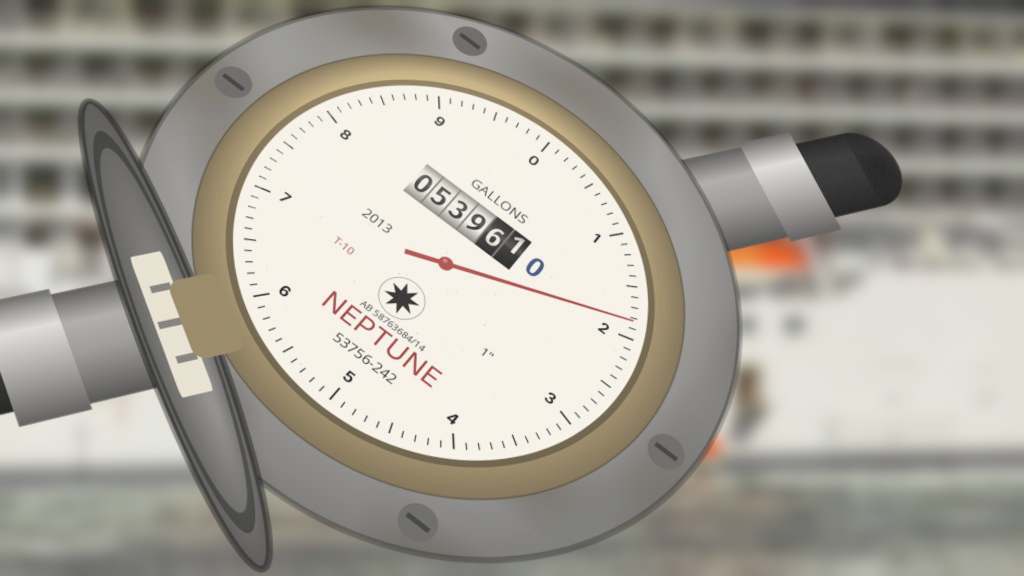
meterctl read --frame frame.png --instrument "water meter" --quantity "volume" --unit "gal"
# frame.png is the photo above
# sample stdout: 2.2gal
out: 539611.8gal
